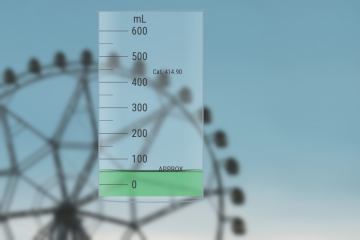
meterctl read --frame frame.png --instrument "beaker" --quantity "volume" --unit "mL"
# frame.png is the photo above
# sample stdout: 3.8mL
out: 50mL
